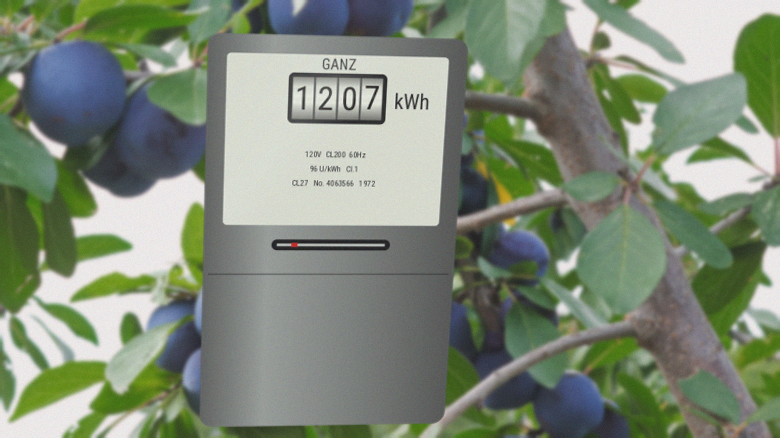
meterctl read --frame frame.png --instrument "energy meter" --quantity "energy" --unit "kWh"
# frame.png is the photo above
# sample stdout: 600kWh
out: 1207kWh
